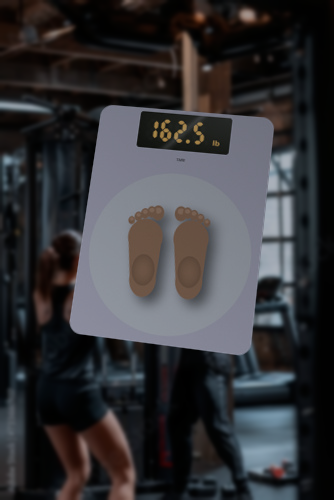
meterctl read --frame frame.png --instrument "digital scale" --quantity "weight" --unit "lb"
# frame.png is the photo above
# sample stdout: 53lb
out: 162.5lb
